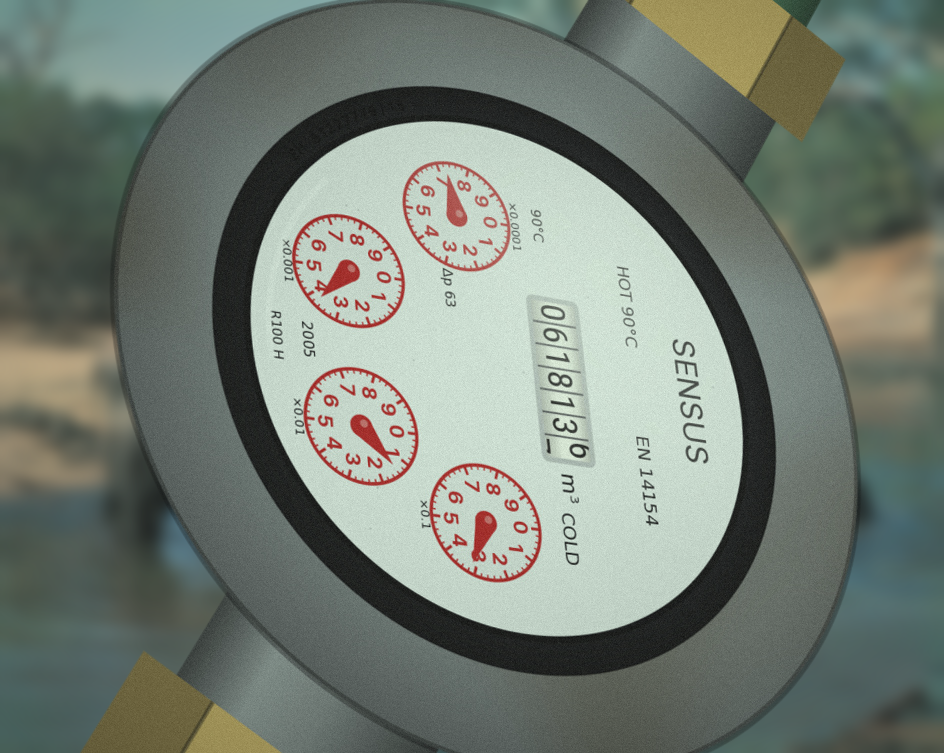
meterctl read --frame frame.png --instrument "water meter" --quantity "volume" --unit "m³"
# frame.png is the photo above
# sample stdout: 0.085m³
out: 618136.3137m³
